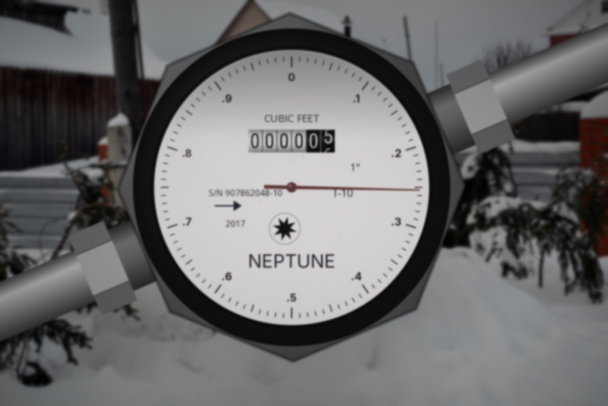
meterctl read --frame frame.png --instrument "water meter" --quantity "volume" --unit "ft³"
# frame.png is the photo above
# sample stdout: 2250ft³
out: 5.25ft³
